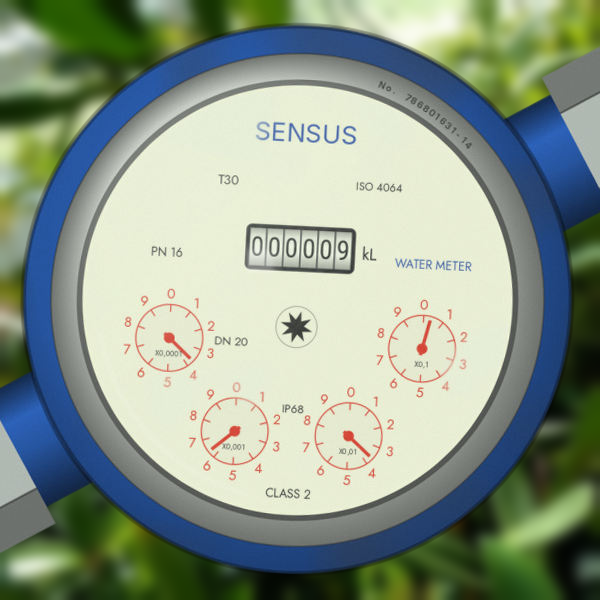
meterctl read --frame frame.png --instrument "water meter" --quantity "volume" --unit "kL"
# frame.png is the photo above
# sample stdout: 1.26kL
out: 9.0363kL
